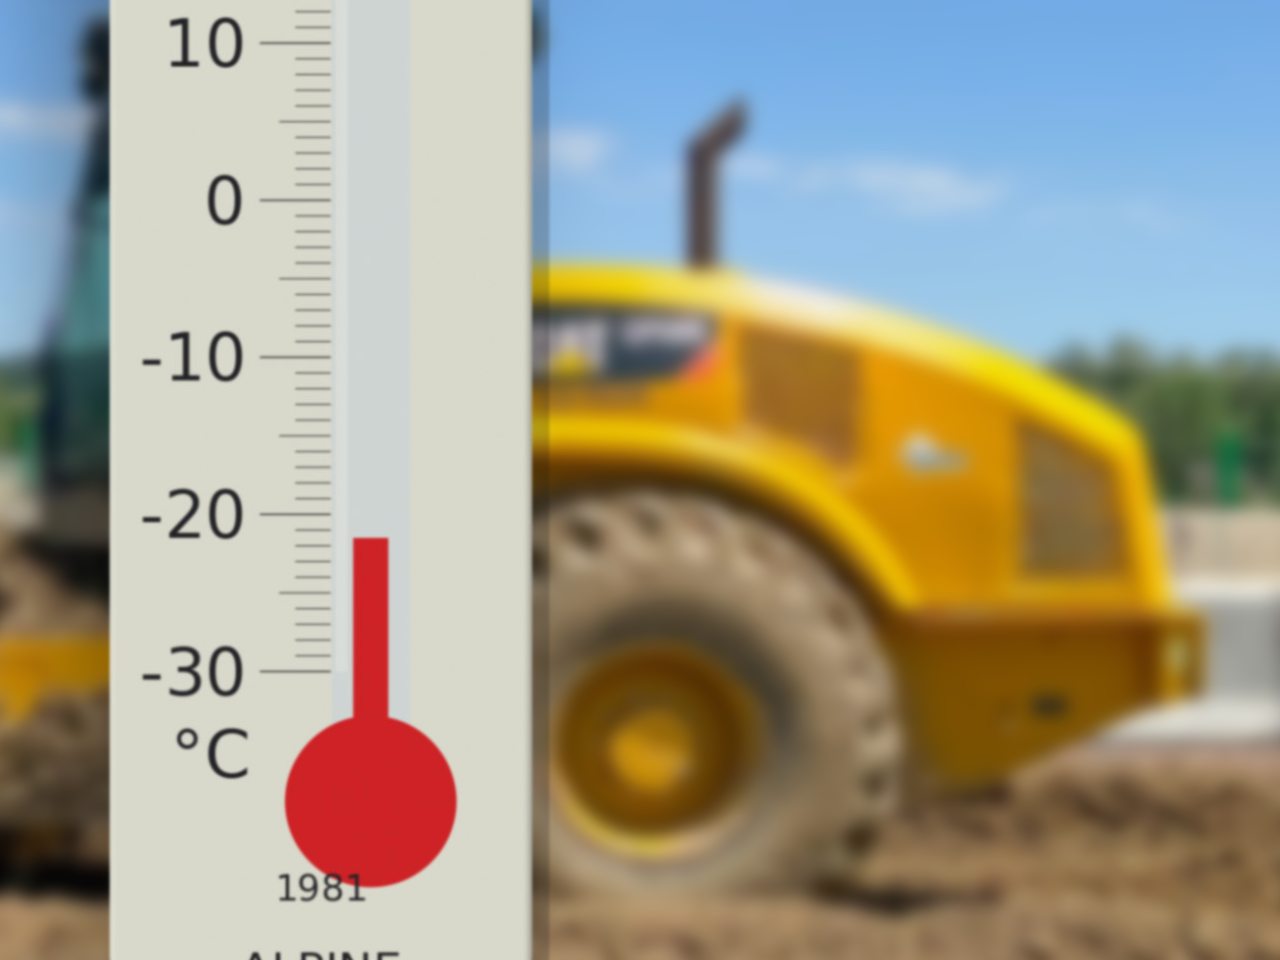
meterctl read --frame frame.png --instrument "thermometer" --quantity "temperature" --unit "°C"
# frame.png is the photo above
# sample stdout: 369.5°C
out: -21.5°C
